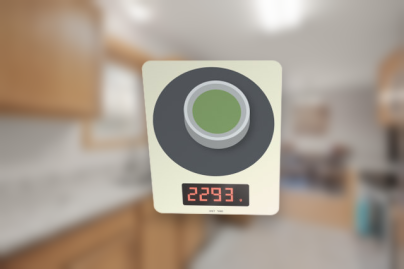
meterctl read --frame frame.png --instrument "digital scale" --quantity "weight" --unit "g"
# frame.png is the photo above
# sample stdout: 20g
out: 2293g
